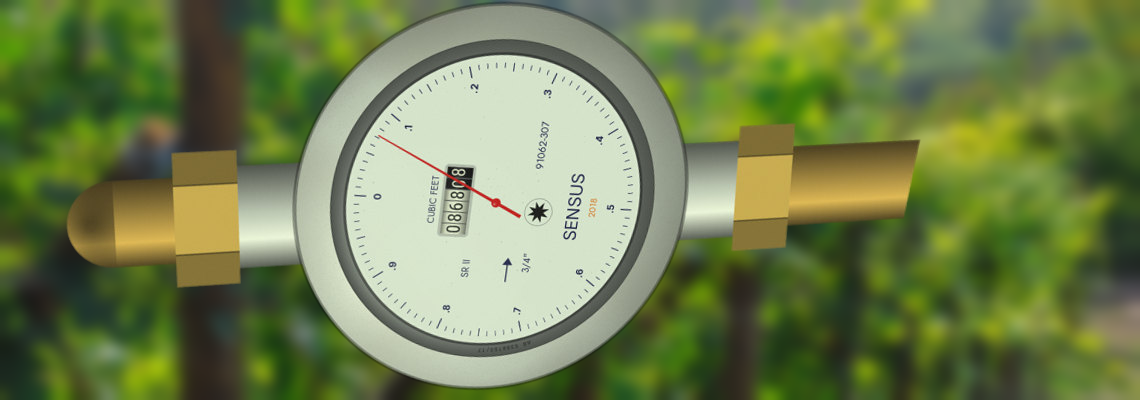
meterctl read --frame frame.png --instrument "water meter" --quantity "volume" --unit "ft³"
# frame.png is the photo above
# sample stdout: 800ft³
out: 86808.07ft³
